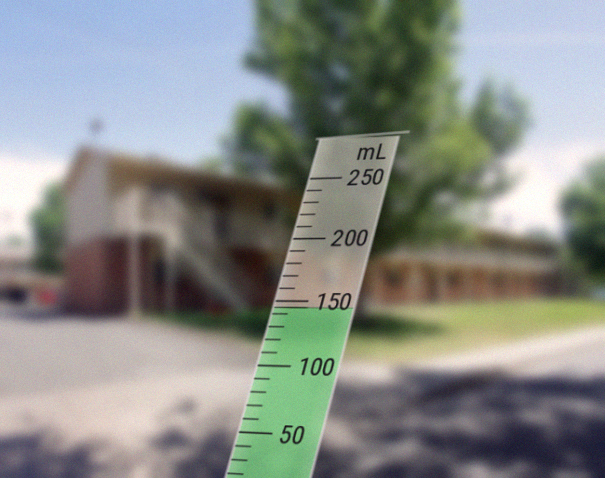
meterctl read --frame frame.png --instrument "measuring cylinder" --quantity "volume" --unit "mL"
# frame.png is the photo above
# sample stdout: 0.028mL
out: 145mL
